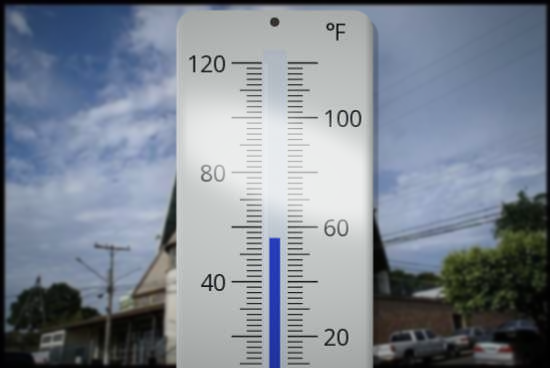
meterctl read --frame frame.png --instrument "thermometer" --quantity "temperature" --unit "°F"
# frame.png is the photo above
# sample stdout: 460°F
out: 56°F
